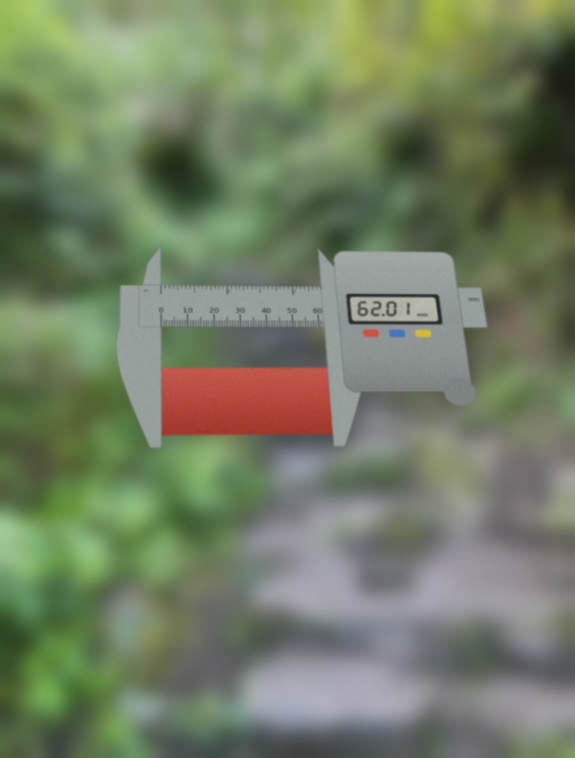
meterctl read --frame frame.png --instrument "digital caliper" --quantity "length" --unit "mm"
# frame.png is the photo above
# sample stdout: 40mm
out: 62.01mm
